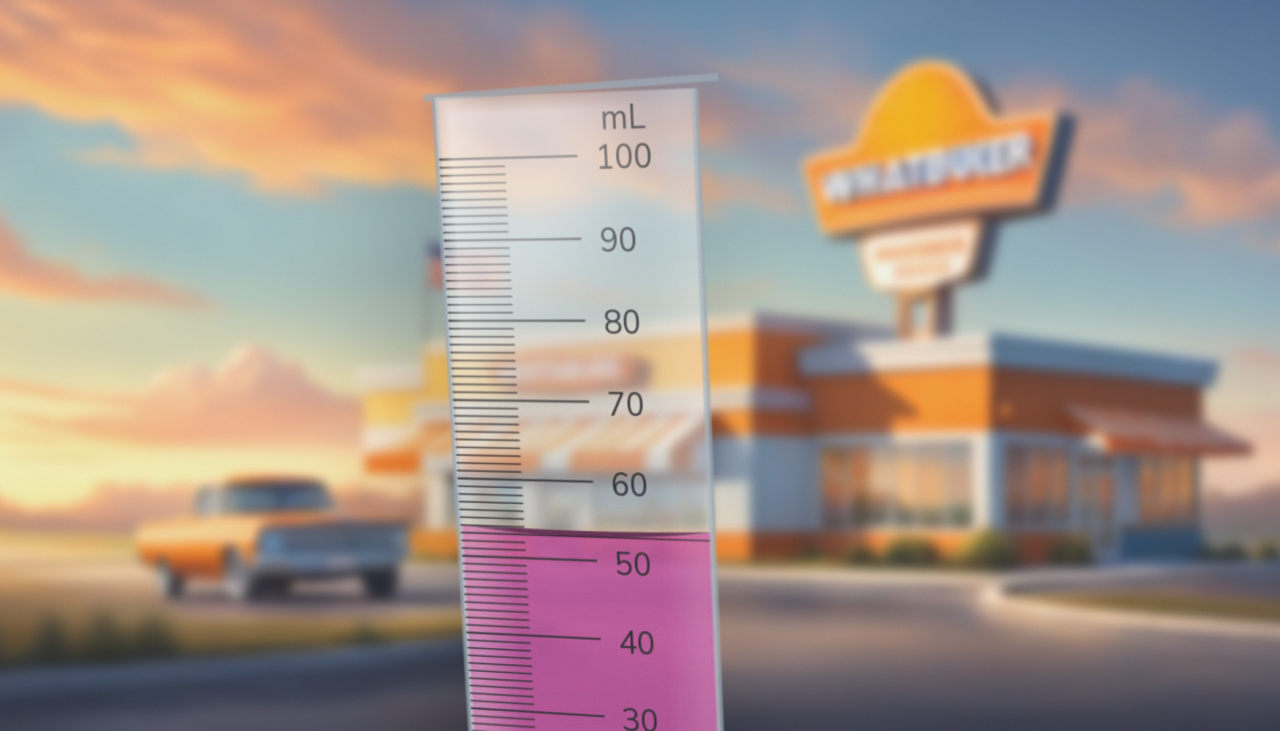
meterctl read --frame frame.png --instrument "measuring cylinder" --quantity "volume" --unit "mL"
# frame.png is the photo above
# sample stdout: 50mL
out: 53mL
